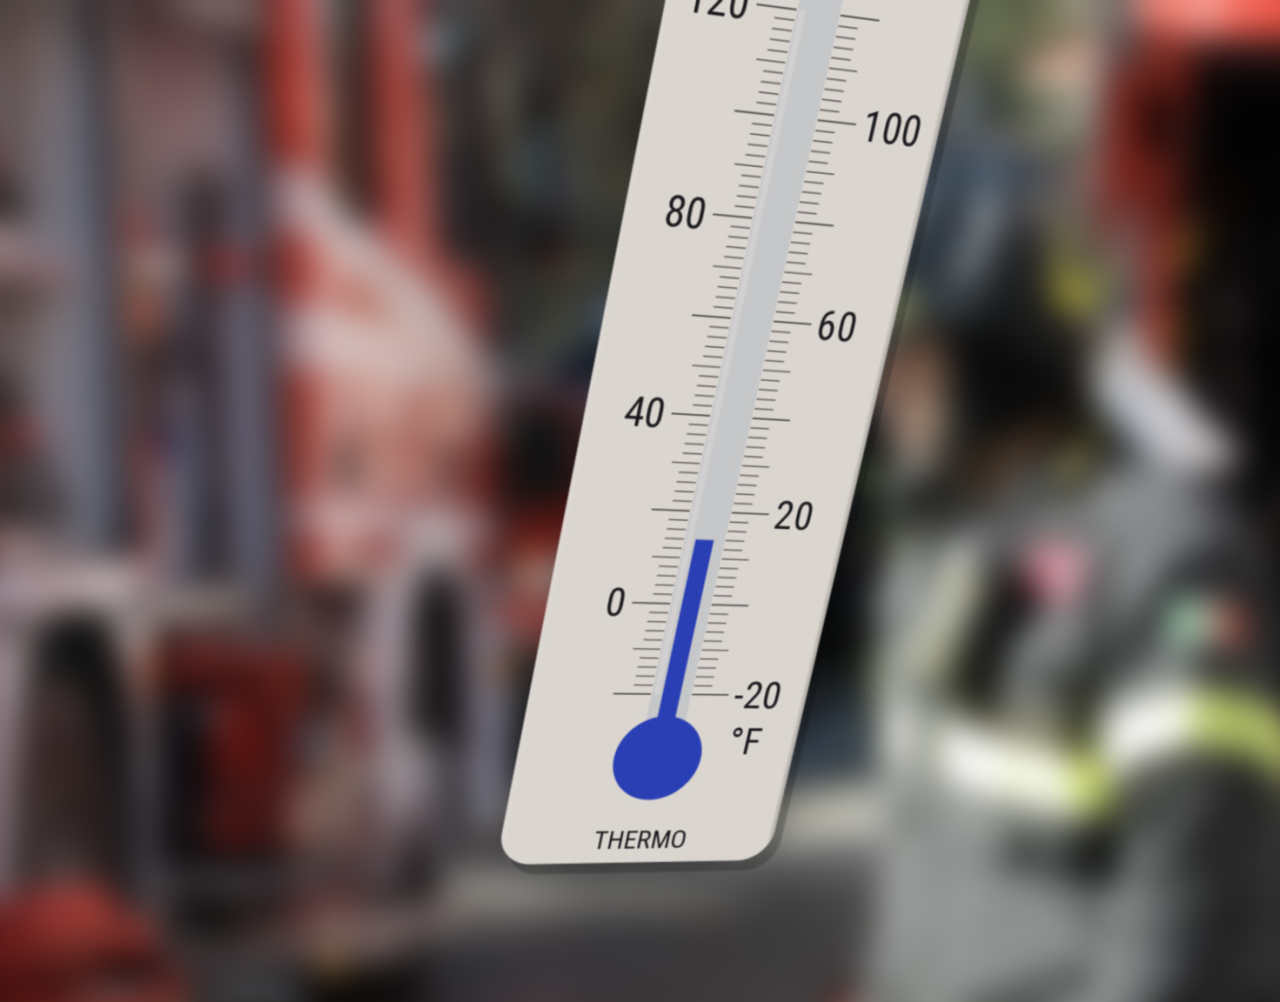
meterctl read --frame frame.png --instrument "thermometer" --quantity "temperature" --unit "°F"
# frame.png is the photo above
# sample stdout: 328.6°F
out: 14°F
